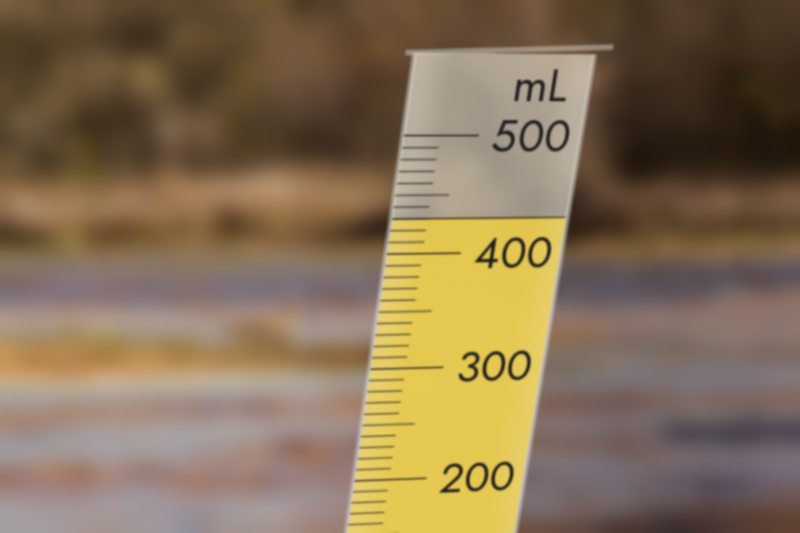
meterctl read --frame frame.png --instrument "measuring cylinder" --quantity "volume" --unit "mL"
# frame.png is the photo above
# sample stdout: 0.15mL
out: 430mL
